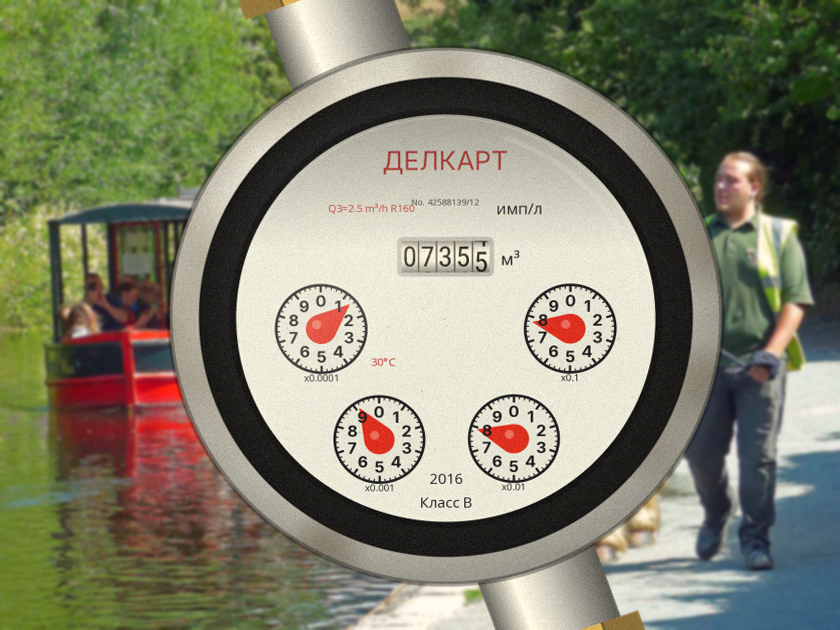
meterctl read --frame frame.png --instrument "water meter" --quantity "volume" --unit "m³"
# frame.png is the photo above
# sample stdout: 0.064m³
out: 7354.7791m³
